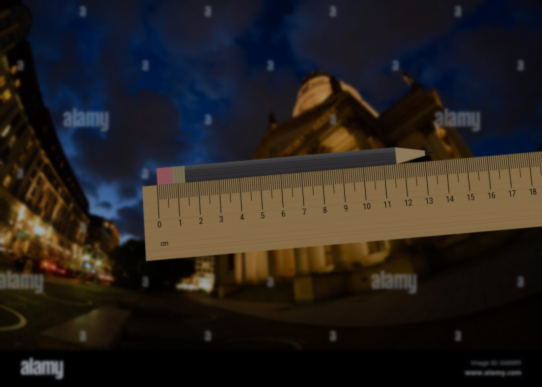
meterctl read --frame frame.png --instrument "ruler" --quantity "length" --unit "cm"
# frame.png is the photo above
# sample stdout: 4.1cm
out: 13.5cm
